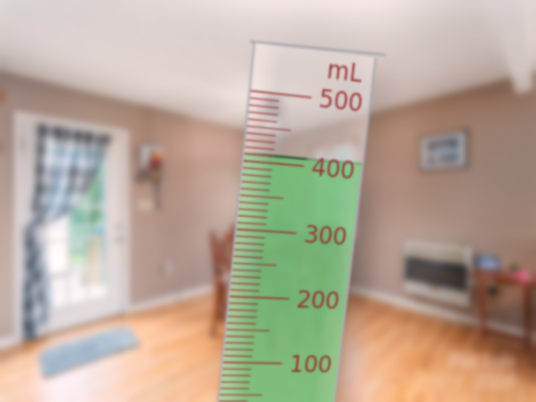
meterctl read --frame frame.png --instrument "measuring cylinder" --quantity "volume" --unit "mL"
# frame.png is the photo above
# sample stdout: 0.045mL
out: 410mL
